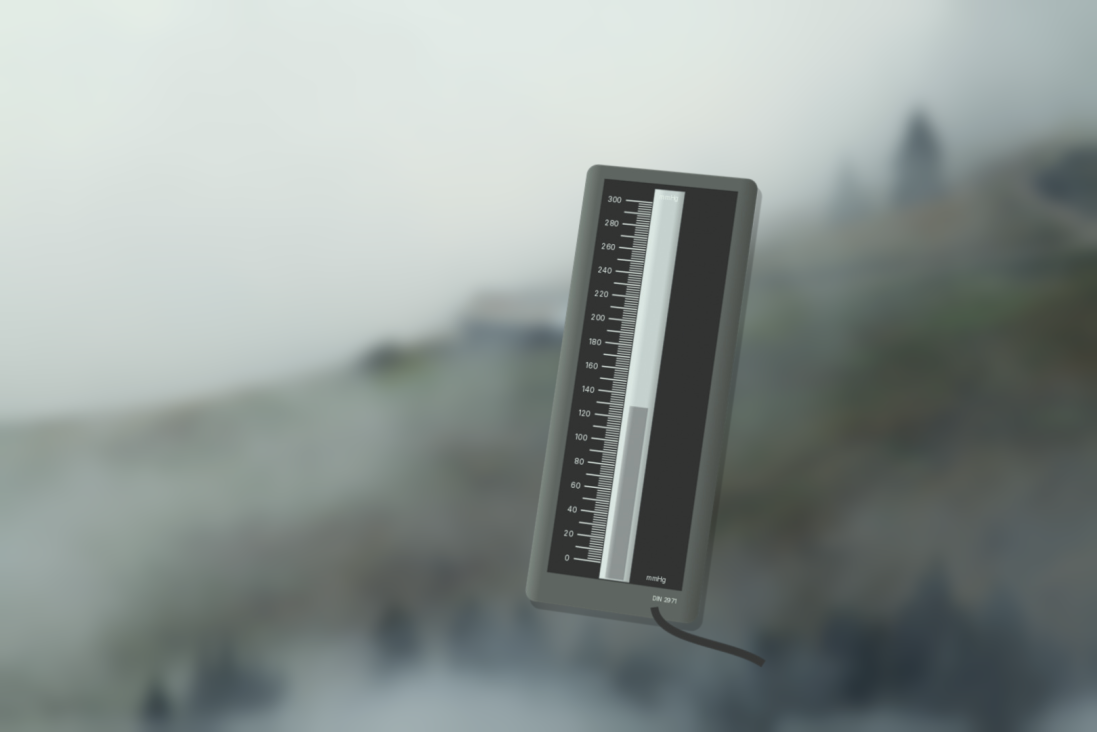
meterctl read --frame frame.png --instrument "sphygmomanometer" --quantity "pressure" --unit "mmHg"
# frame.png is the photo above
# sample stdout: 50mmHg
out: 130mmHg
